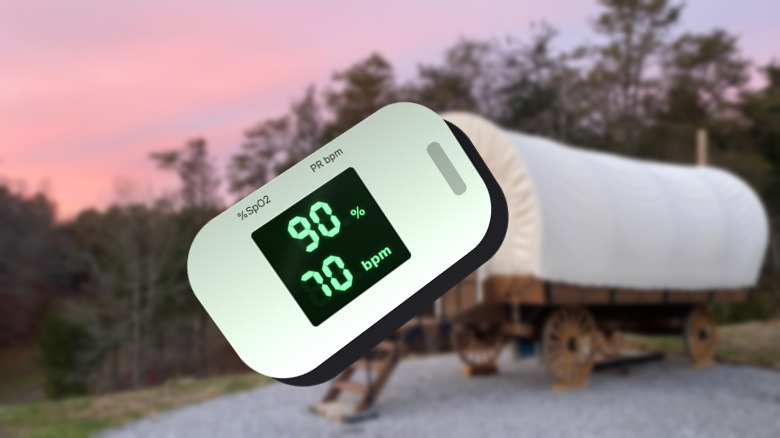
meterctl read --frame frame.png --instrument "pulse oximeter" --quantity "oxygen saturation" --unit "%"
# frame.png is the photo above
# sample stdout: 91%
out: 90%
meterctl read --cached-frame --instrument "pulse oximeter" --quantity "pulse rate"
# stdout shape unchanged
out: 70bpm
